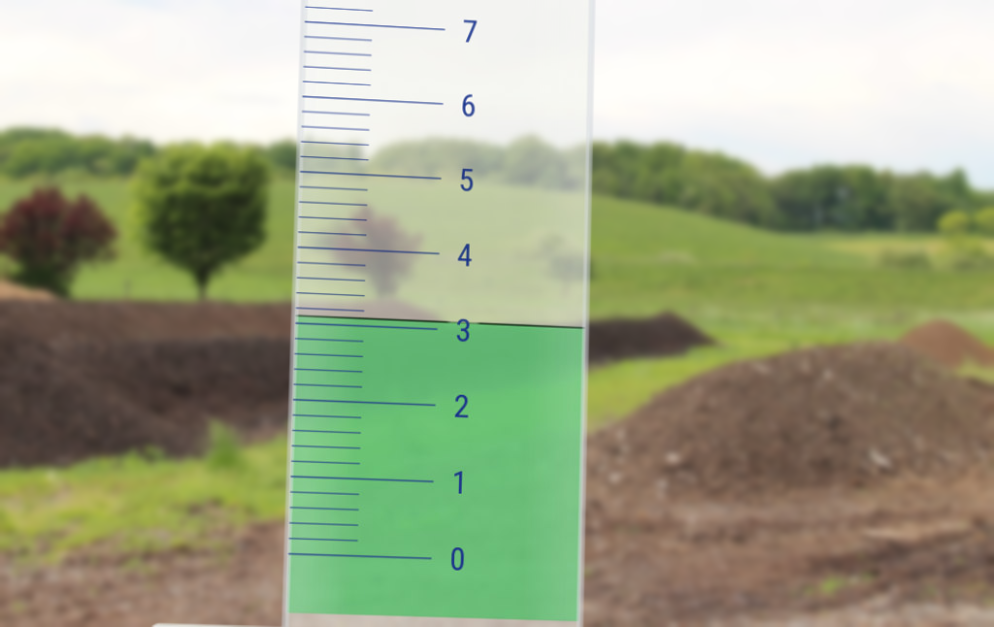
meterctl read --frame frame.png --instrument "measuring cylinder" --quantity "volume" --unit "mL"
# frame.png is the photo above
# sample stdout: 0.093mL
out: 3.1mL
